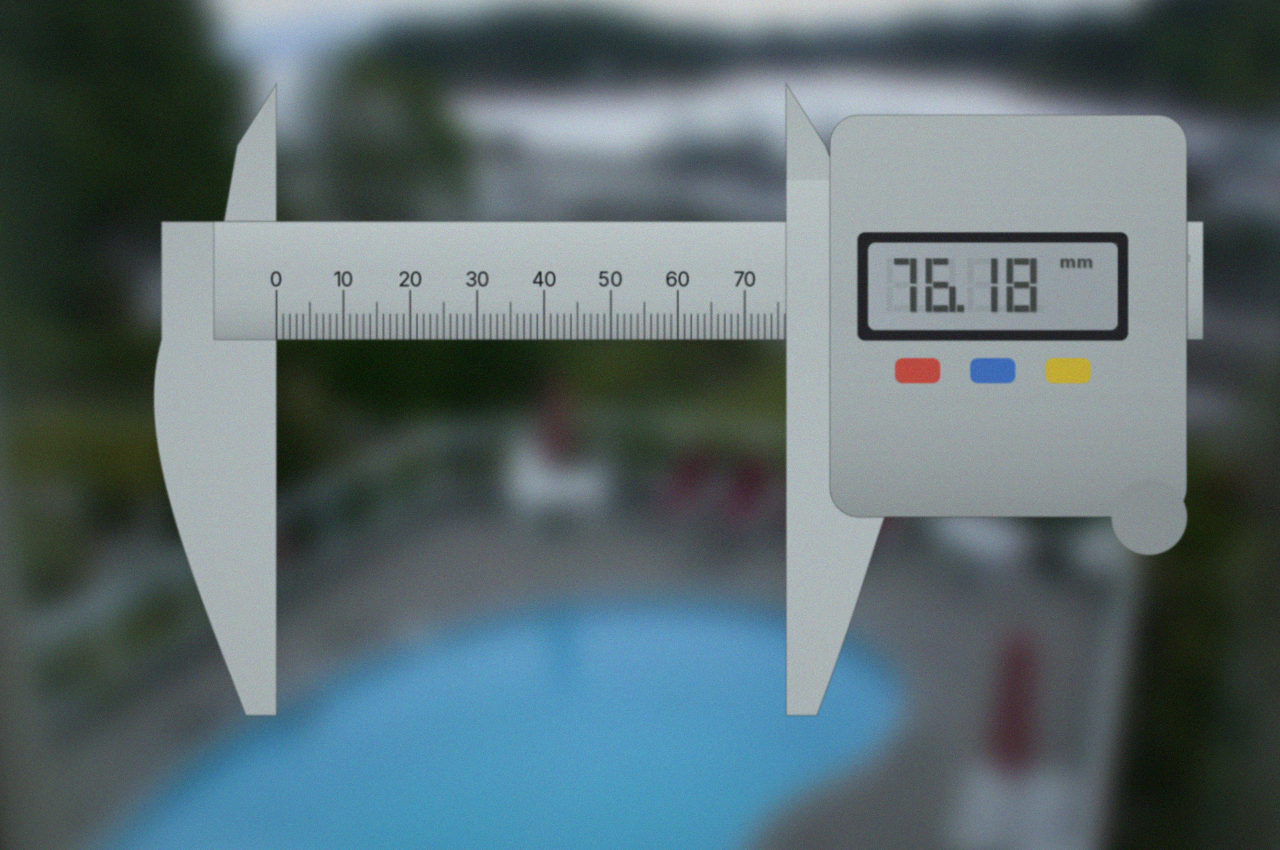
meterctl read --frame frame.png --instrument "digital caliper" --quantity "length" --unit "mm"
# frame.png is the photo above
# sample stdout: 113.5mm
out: 76.18mm
